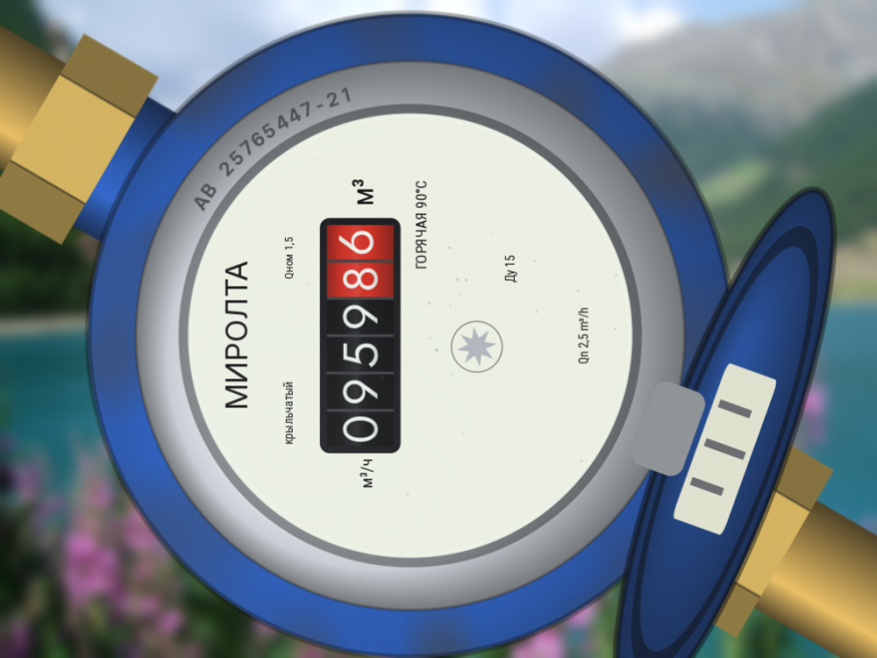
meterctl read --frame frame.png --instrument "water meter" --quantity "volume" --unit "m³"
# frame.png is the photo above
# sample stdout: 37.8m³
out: 959.86m³
